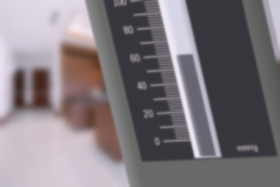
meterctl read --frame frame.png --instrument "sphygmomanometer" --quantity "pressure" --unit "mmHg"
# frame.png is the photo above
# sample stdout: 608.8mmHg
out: 60mmHg
